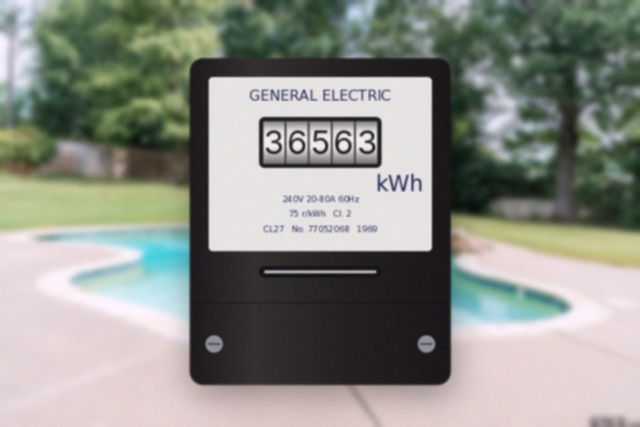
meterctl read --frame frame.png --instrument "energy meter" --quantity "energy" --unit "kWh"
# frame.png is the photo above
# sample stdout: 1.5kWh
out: 36563kWh
